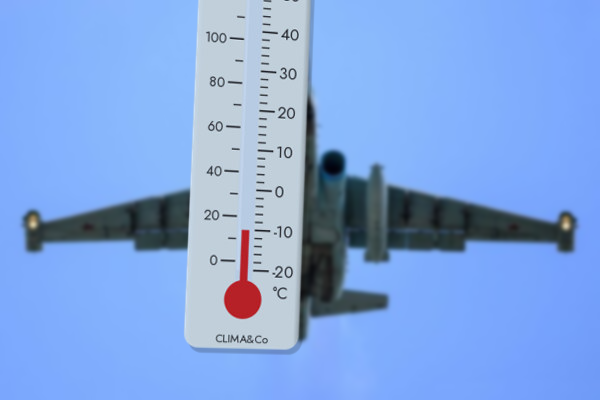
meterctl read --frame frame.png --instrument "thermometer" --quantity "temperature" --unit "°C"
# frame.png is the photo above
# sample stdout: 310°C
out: -10°C
